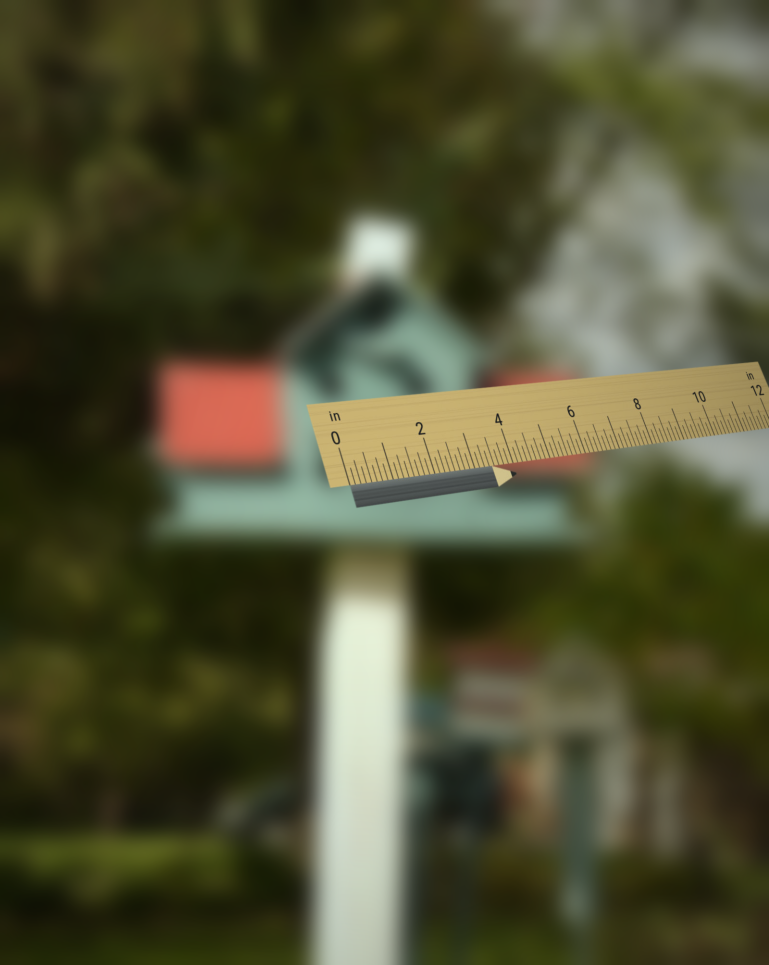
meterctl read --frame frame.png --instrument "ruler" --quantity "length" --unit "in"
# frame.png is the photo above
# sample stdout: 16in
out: 4in
